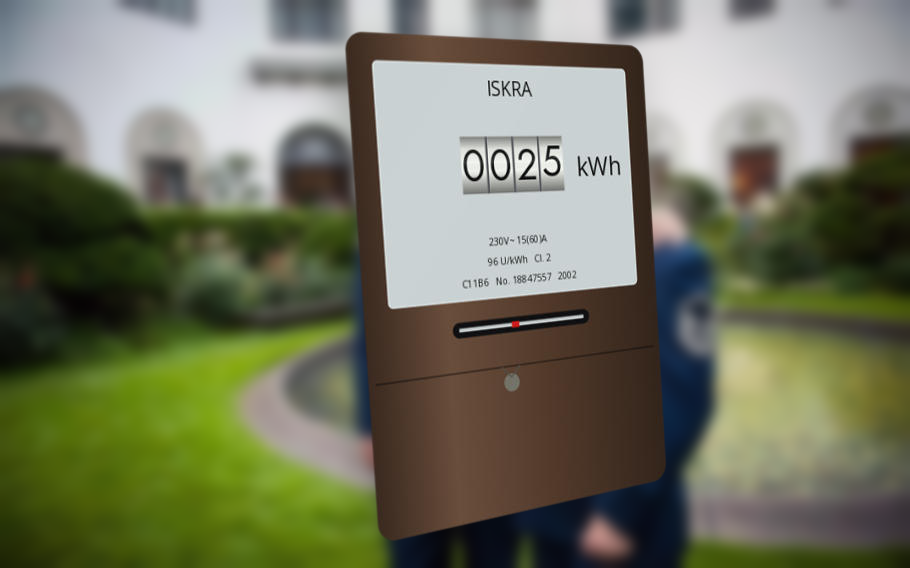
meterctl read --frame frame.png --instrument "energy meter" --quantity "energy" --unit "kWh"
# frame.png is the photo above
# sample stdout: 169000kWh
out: 25kWh
